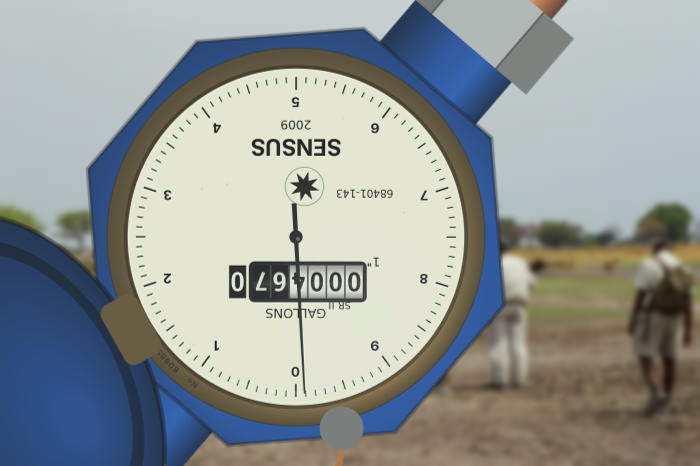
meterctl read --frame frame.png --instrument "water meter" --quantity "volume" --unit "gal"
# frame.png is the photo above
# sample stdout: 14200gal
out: 4669.9gal
